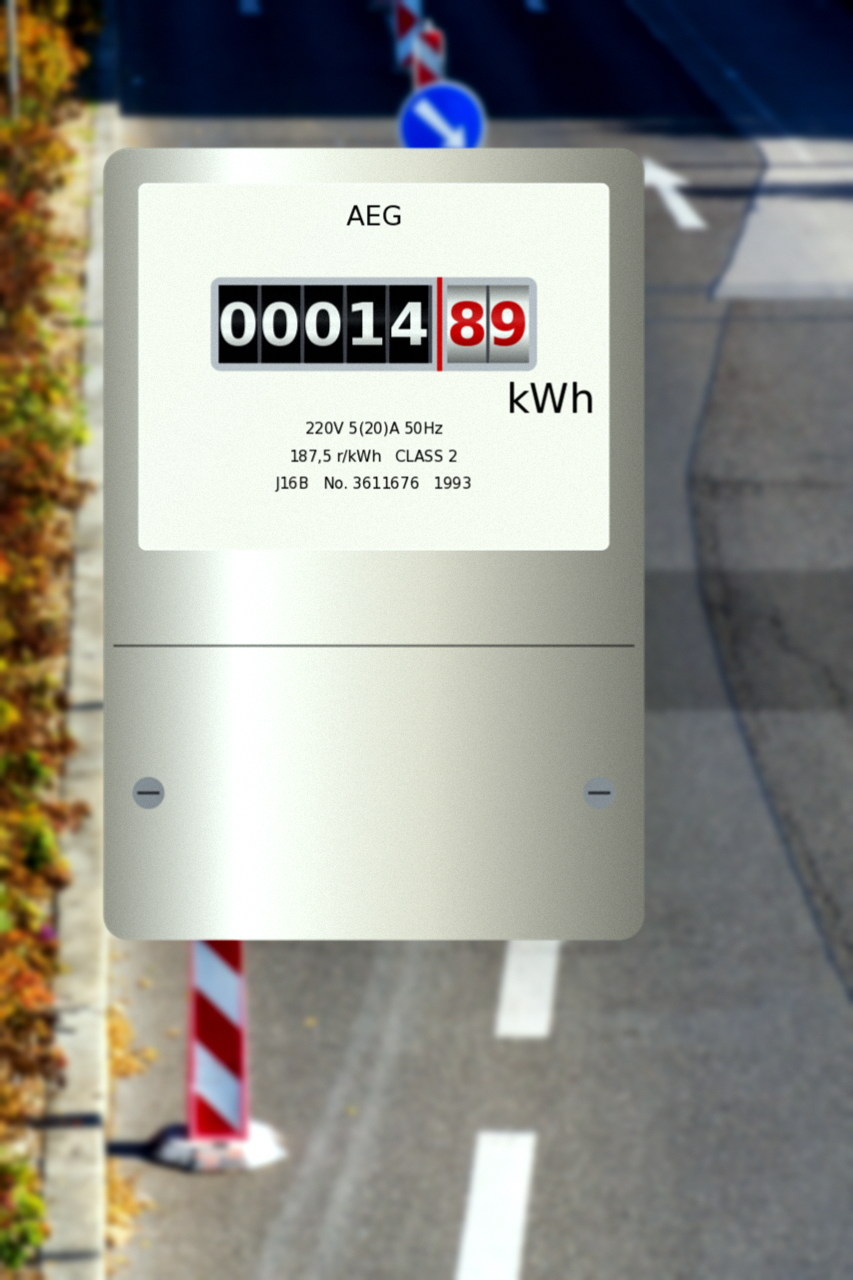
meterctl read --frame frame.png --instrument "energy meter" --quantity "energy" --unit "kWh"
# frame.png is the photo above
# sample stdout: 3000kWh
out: 14.89kWh
